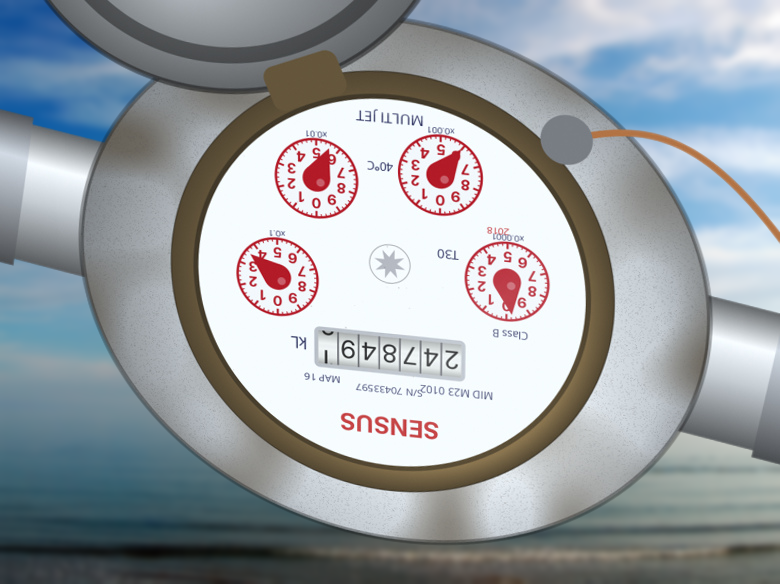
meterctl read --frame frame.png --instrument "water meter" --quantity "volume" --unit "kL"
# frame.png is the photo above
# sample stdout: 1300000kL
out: 2478491.3559kL
